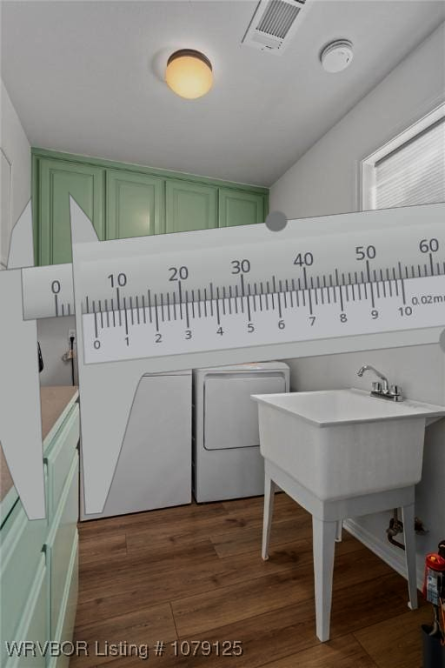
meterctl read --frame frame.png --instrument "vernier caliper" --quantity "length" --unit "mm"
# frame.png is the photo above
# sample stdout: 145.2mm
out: 6.2mm
